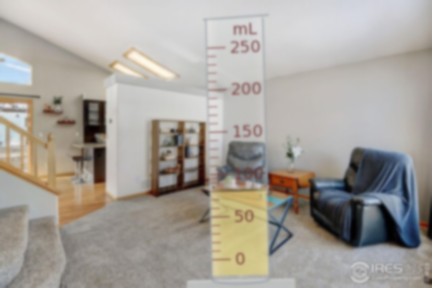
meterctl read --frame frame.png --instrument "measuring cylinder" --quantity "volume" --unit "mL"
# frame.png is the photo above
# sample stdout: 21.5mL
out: 80mL
